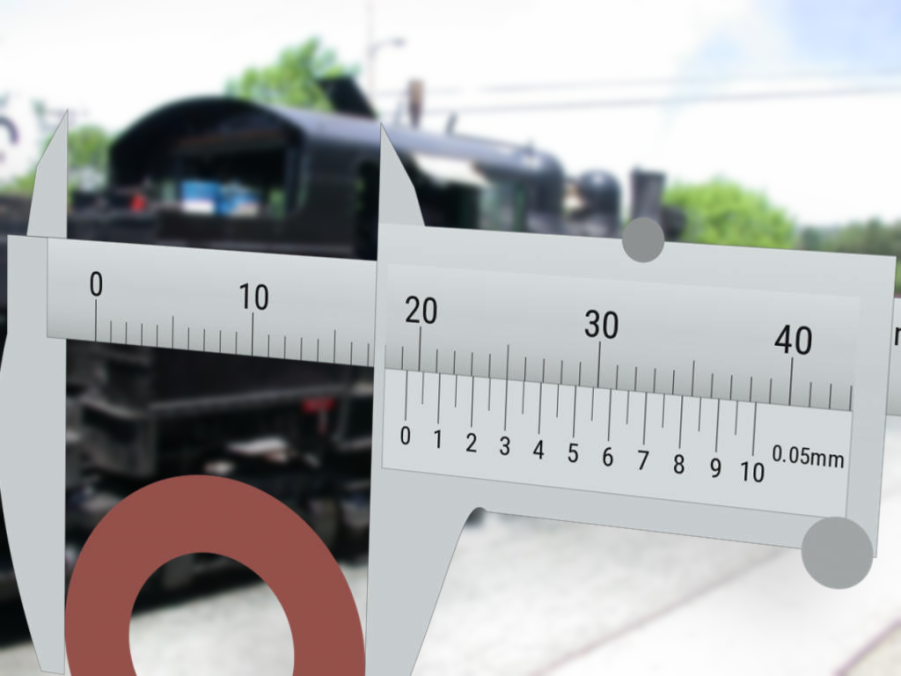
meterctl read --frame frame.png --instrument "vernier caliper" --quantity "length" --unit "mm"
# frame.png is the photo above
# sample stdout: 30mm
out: 19.3mm
